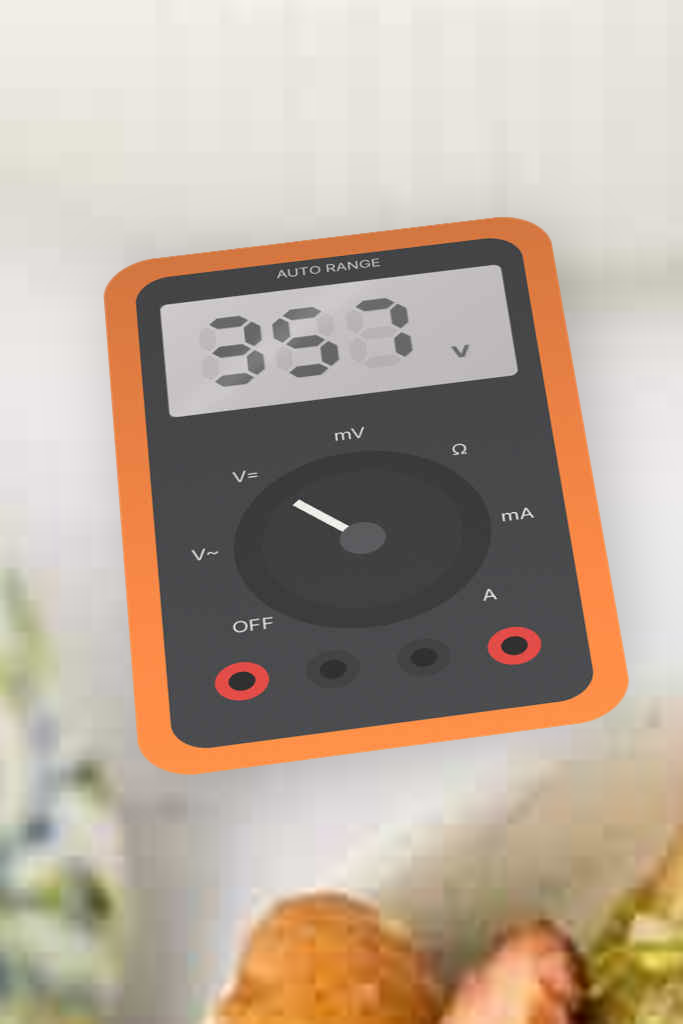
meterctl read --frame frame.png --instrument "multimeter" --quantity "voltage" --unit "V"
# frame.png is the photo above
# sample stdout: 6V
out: 357V
